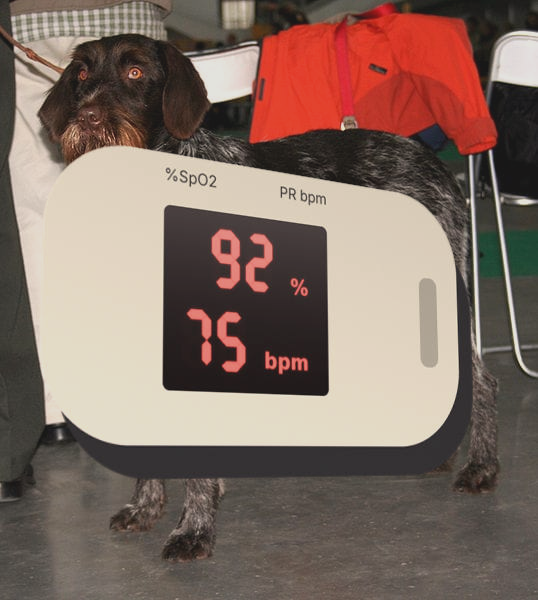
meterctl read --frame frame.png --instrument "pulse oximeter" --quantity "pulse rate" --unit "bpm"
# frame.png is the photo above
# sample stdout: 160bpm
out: 75bpm
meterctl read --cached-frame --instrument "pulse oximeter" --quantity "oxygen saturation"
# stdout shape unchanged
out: 92%
